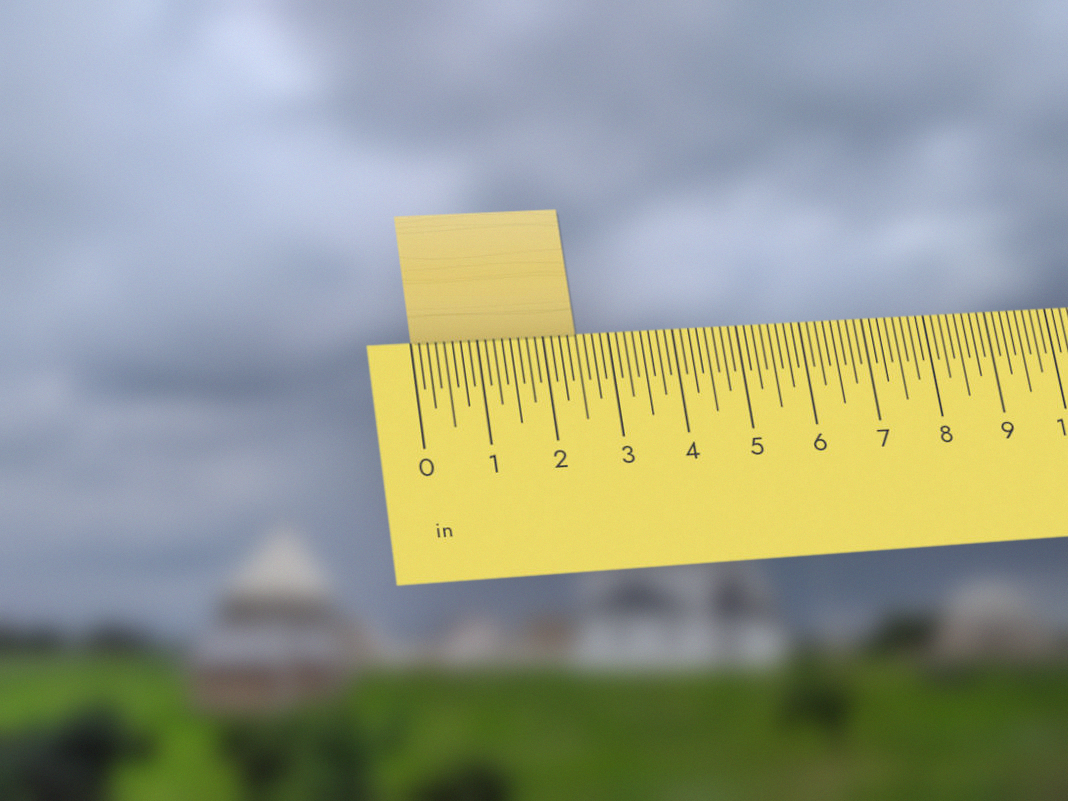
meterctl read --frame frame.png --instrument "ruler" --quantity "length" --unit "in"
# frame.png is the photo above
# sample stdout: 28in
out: 2.5in
